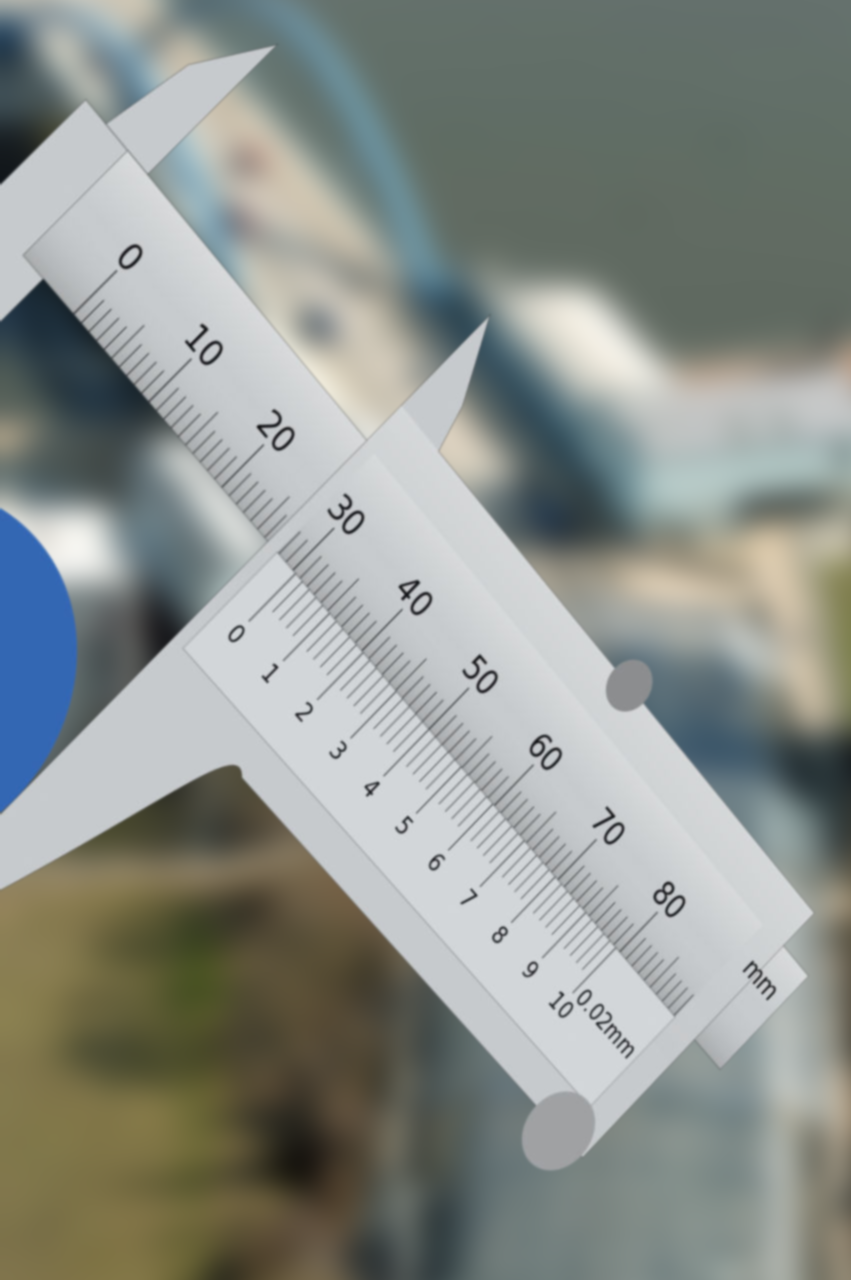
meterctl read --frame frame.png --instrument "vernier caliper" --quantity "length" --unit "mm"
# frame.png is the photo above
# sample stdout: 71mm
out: 30.4mm
